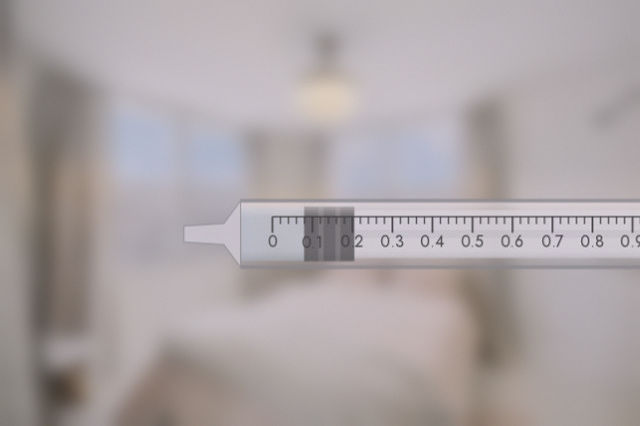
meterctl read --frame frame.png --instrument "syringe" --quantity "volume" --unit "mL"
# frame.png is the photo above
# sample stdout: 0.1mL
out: 0.08mL
